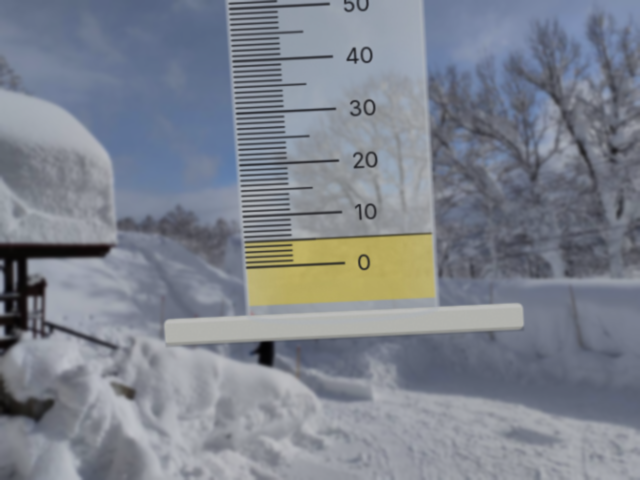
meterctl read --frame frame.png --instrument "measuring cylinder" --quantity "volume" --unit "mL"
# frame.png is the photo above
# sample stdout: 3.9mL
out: 5mL
